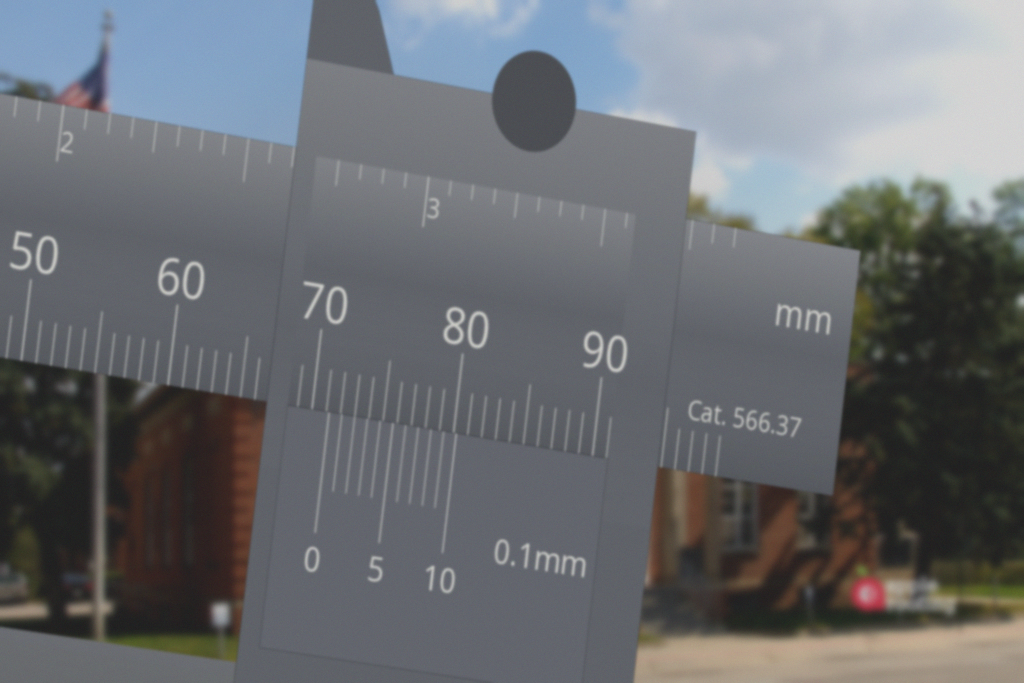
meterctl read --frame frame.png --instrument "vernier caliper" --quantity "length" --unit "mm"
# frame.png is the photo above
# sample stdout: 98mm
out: 71.2mm
